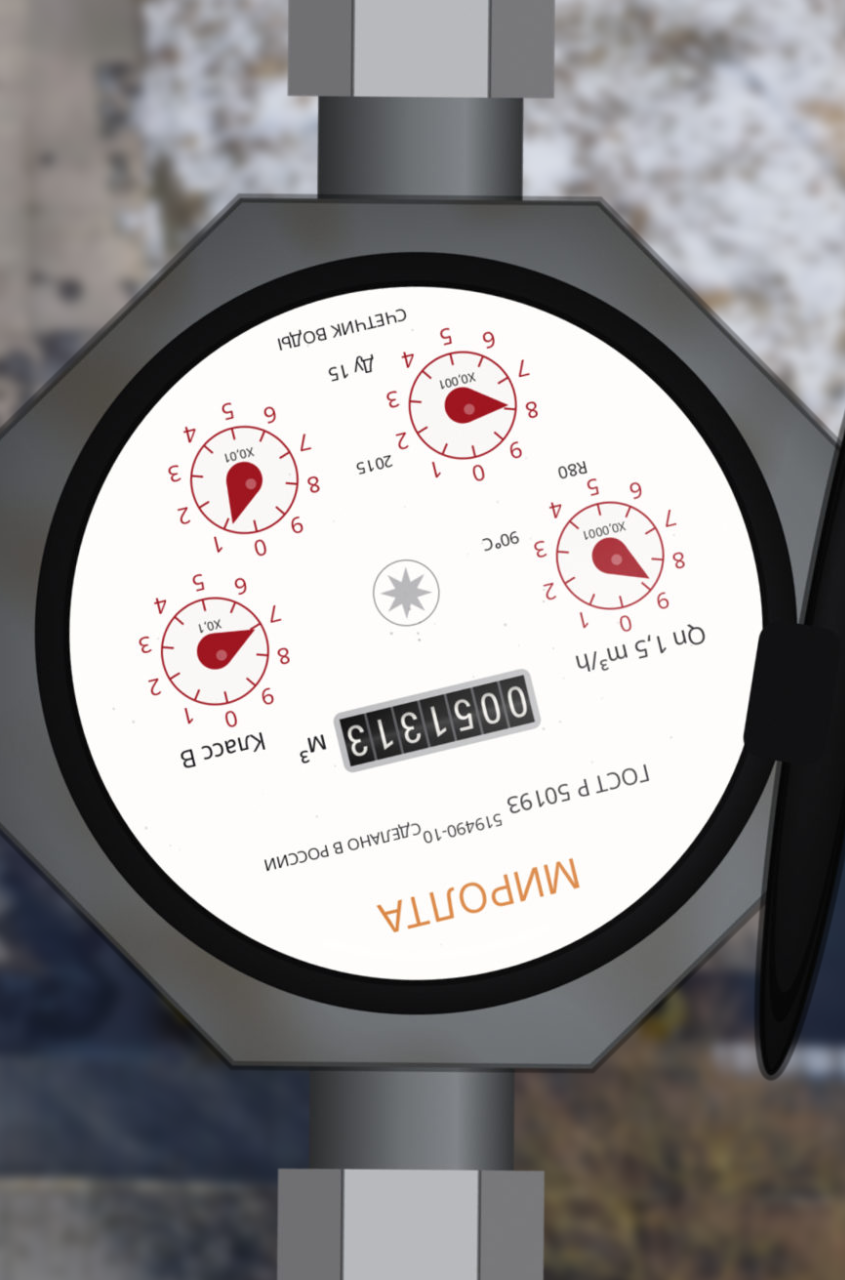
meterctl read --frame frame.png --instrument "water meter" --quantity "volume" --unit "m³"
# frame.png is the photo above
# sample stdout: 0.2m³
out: 51313.7078m³
